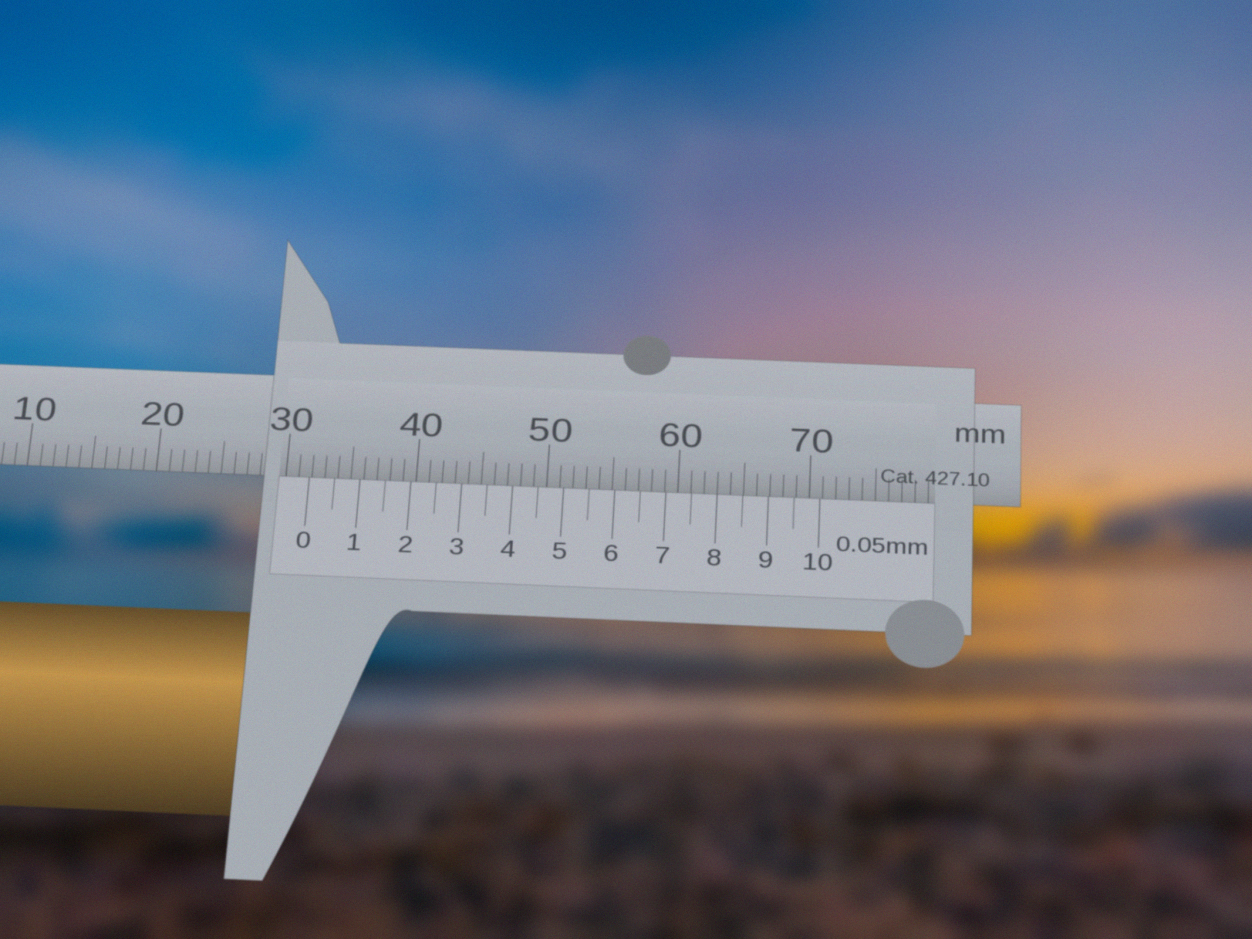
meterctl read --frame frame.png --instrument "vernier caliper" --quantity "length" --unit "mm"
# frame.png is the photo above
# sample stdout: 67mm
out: 31.8mm
